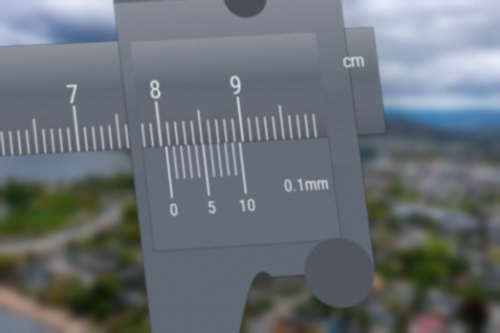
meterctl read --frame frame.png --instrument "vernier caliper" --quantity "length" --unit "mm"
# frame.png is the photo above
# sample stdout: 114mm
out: 80.6mm
